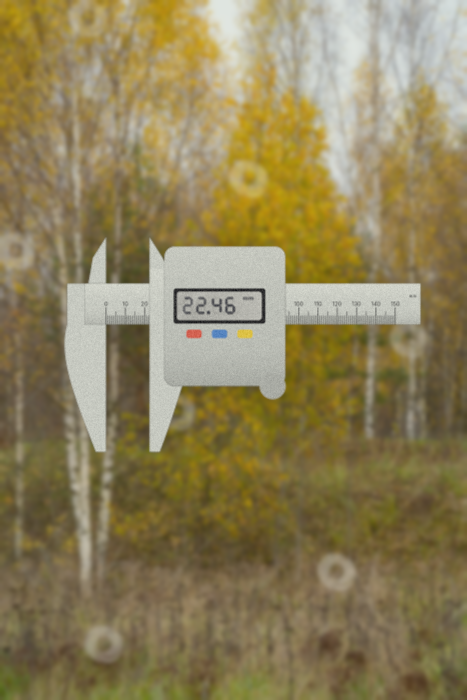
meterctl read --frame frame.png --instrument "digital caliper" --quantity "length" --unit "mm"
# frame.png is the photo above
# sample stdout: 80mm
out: 22.46mm
